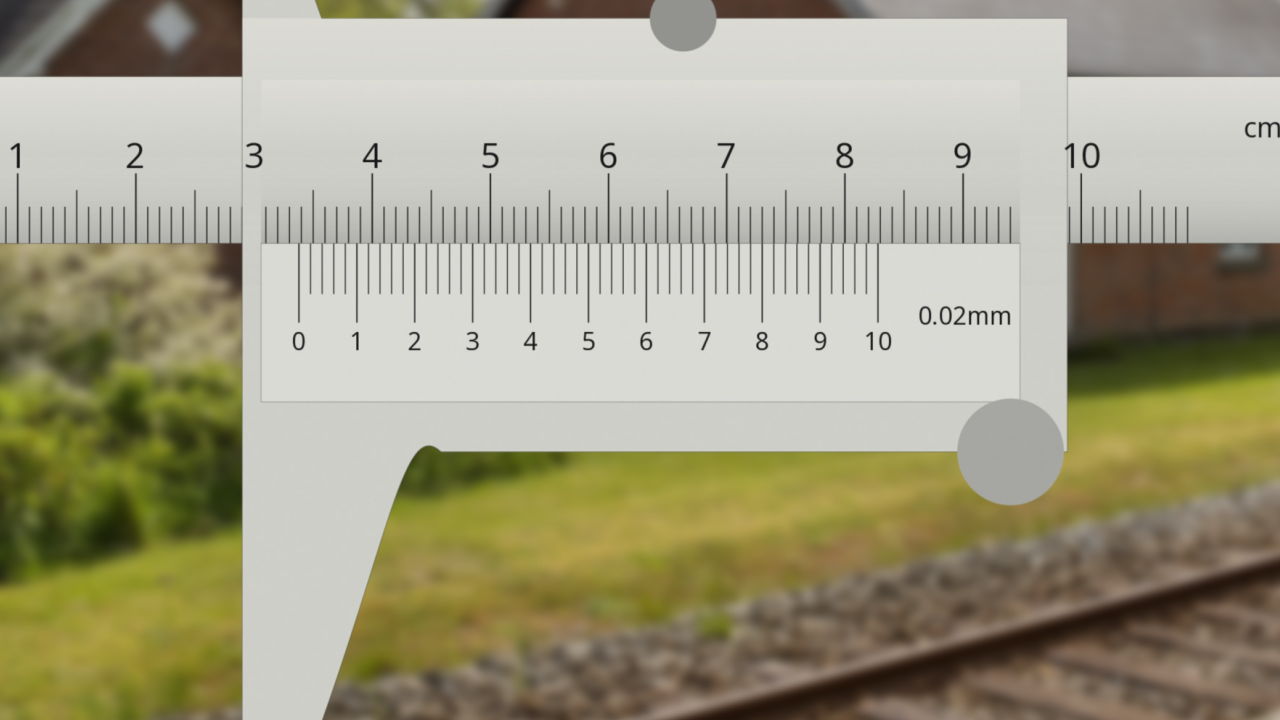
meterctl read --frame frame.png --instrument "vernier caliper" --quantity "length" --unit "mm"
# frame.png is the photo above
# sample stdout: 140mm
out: 33.8mm
